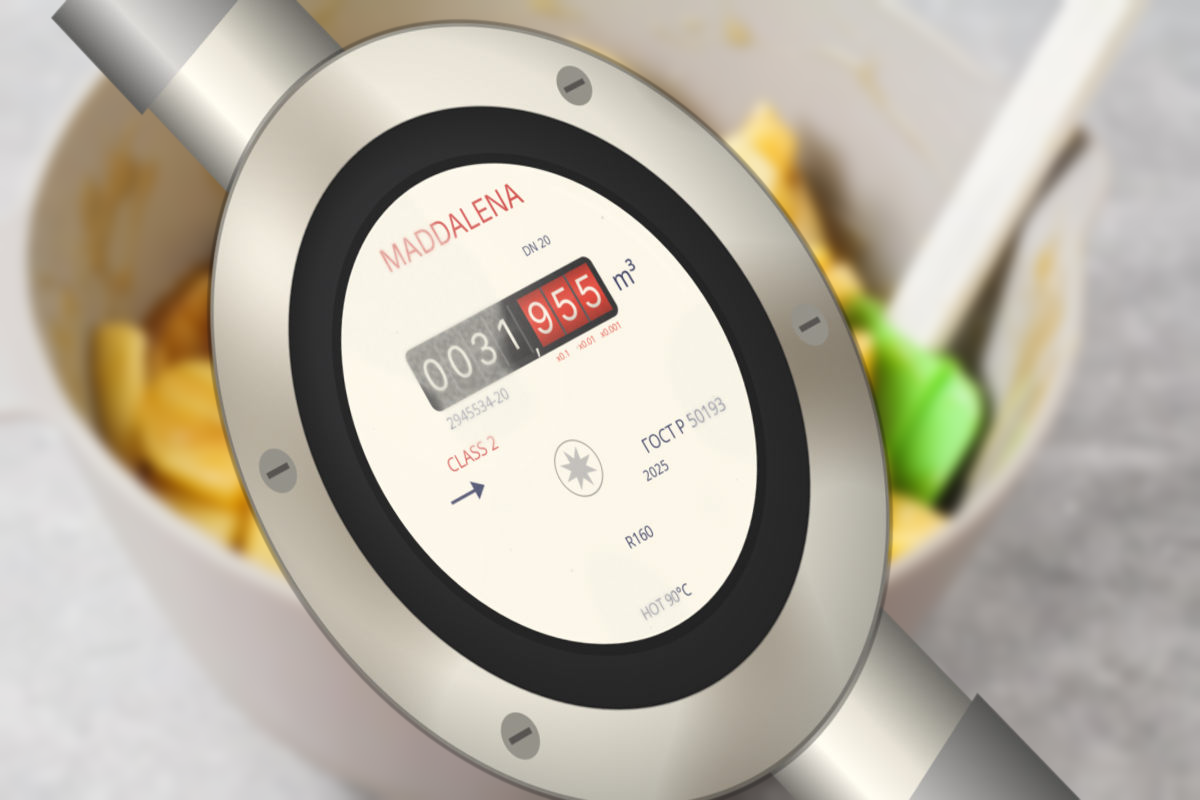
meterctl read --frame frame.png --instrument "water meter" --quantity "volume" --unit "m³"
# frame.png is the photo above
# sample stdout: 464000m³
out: 31.955m³
